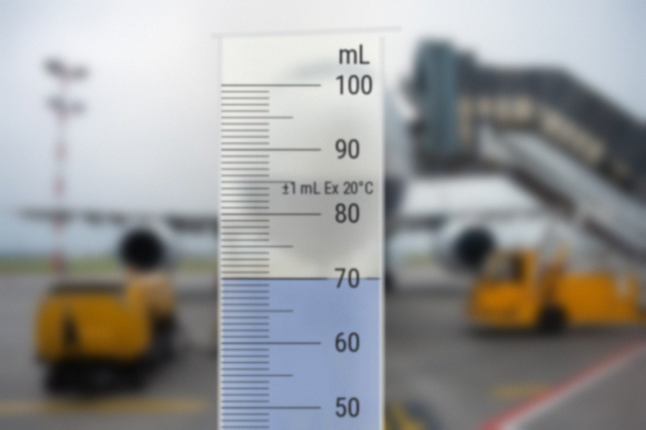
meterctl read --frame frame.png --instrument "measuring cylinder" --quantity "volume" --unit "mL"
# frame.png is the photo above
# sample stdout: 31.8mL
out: 70mL
